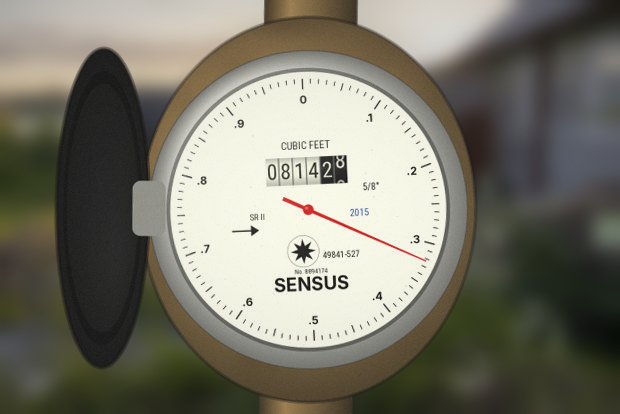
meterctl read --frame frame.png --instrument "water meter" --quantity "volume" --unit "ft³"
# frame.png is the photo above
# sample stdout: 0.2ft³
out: 81428.32ft³
